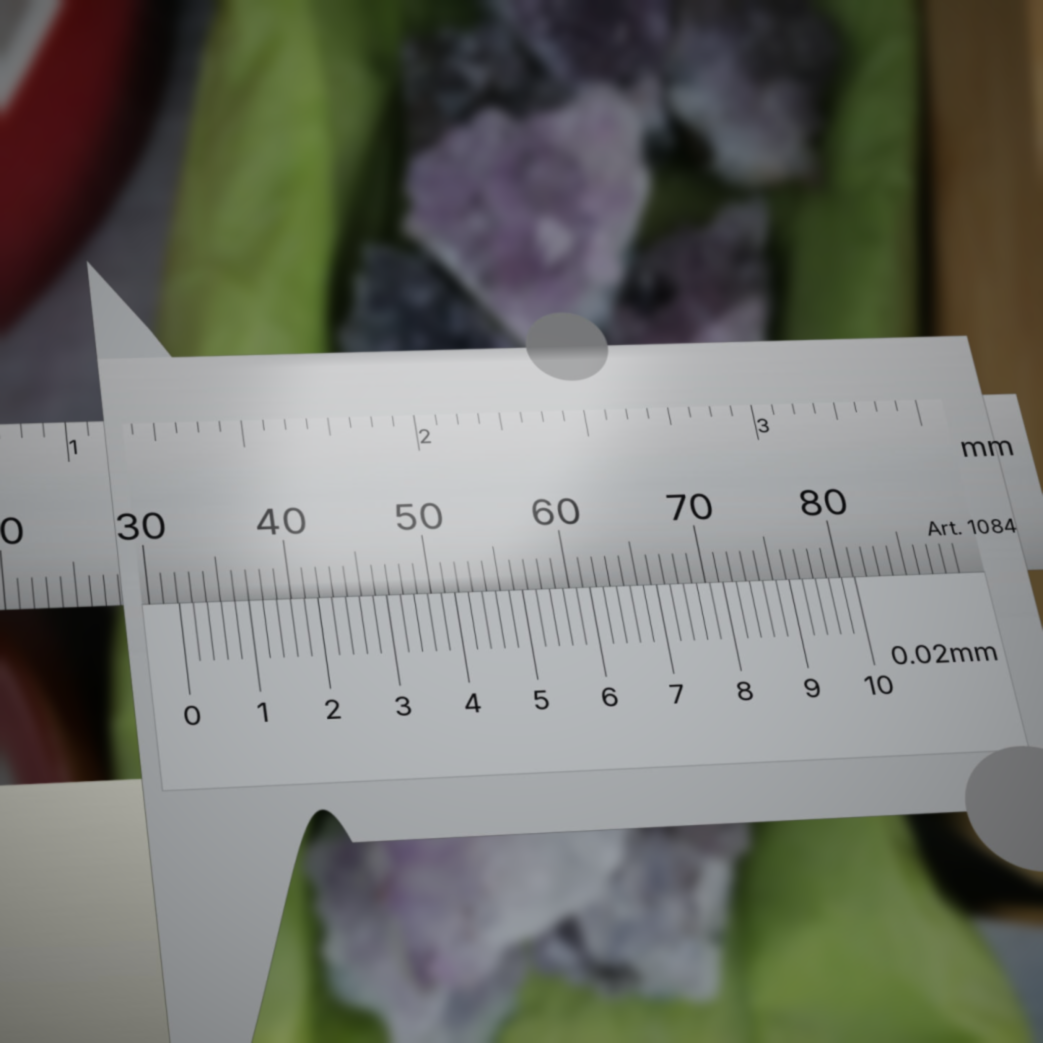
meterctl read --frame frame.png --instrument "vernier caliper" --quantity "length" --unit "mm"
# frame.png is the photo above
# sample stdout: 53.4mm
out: 32.1mm
